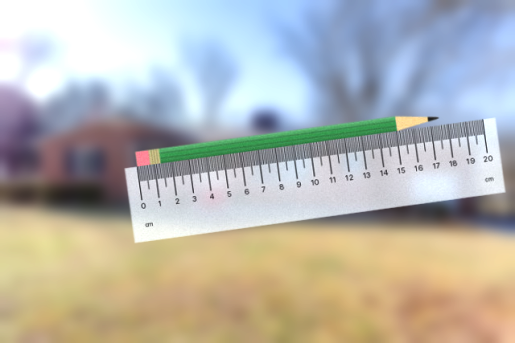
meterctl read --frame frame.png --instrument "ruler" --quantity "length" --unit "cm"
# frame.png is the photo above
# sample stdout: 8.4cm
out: 17.5cm
